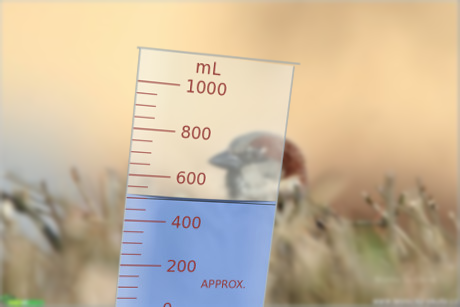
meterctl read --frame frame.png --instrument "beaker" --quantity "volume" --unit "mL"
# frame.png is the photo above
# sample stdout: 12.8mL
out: 500mL
